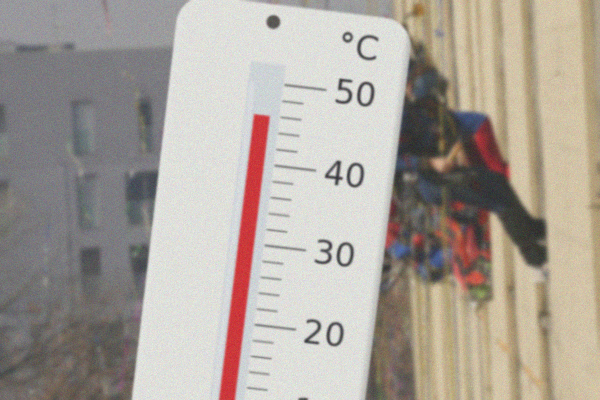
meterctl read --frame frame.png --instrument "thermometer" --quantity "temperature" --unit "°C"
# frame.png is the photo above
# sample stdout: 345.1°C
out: 46°C
